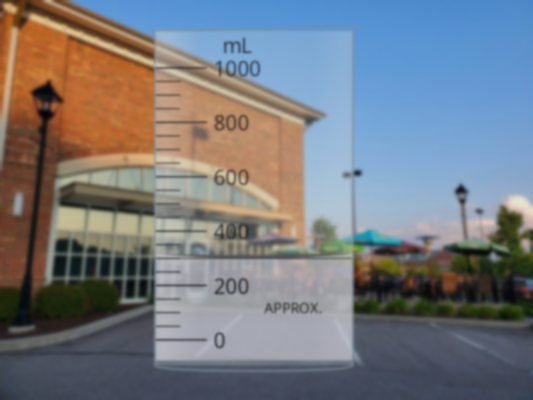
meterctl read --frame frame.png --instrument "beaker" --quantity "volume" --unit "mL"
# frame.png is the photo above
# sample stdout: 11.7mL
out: 300mL
